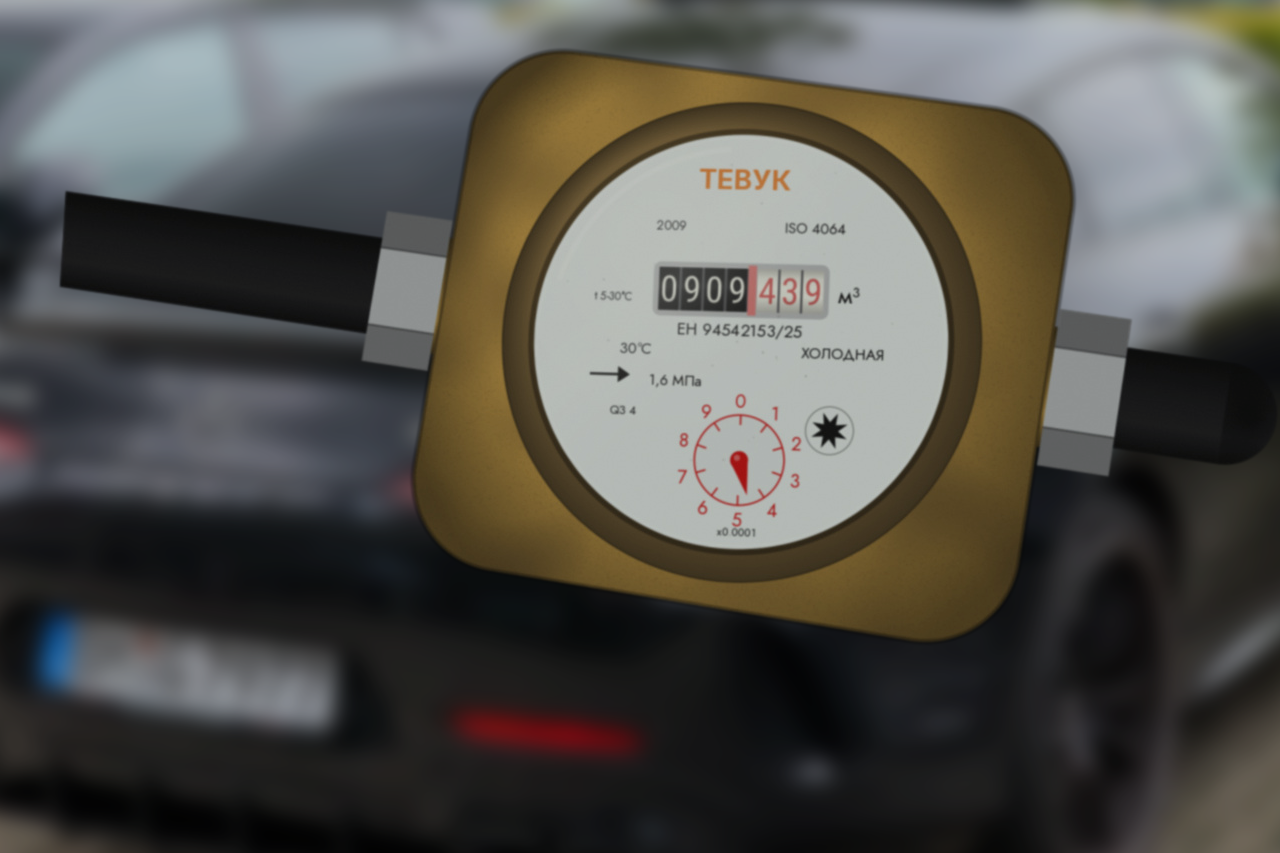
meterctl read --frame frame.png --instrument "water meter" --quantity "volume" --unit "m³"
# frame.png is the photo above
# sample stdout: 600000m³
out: 909.4394m³
